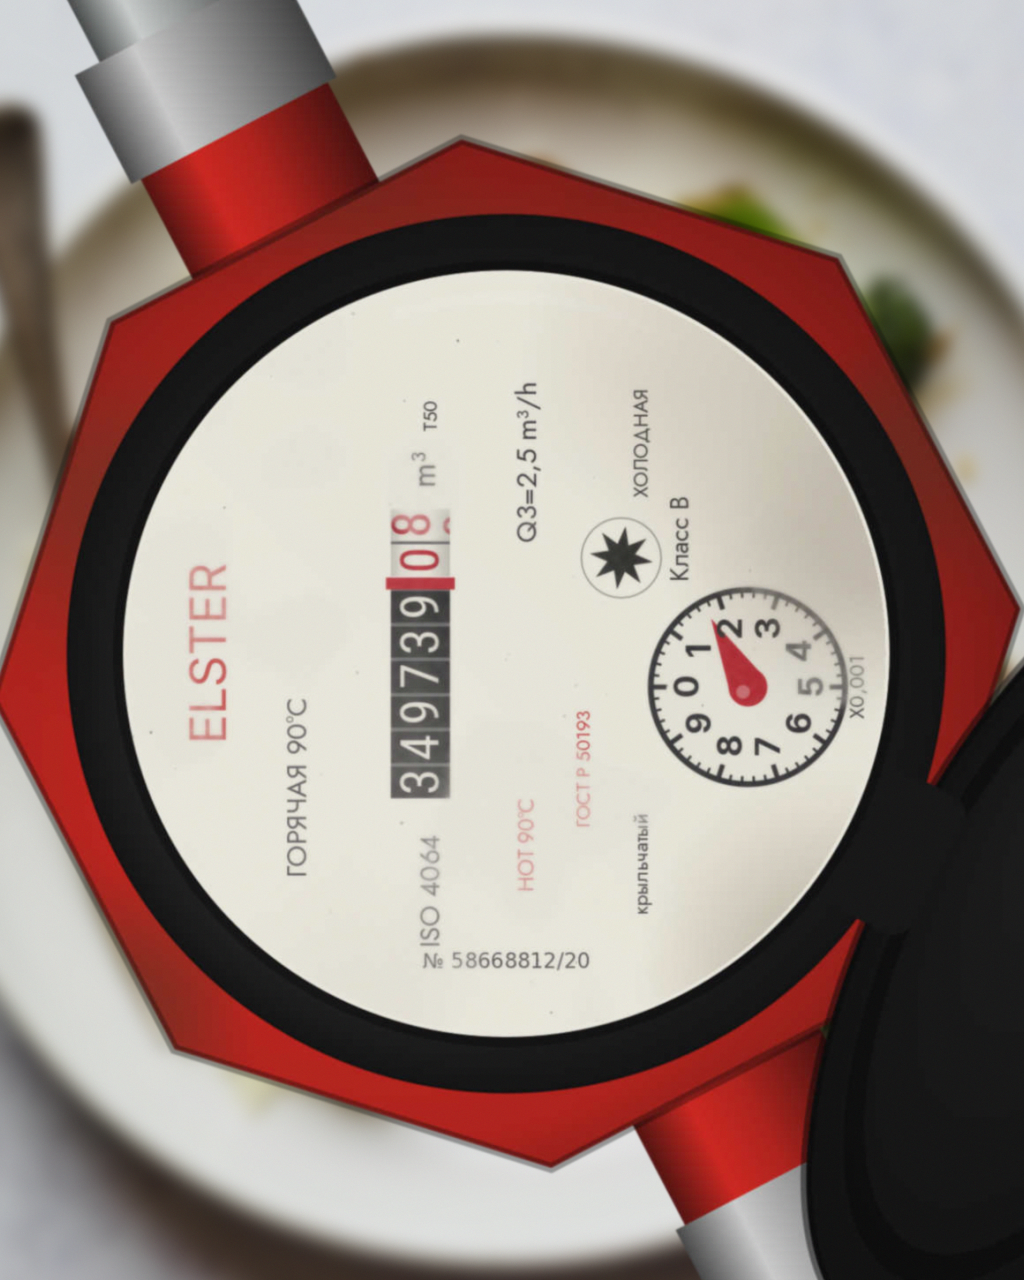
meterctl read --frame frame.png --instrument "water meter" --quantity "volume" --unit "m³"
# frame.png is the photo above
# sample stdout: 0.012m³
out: 349739.081m³
